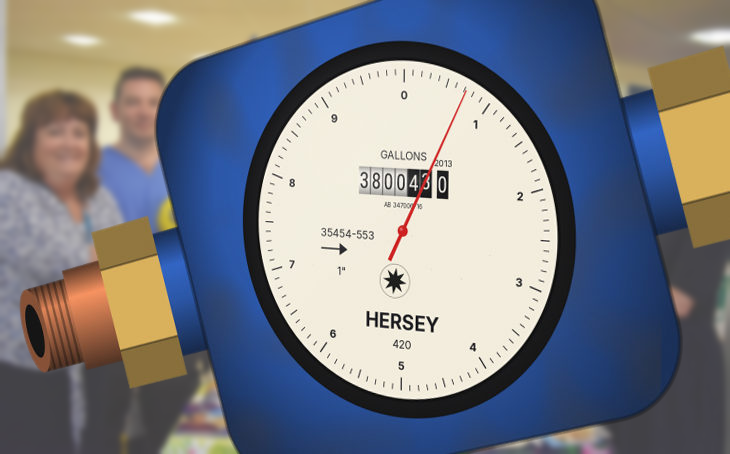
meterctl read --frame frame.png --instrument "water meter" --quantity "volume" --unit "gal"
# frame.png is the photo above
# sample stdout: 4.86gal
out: 3800430.7gal
